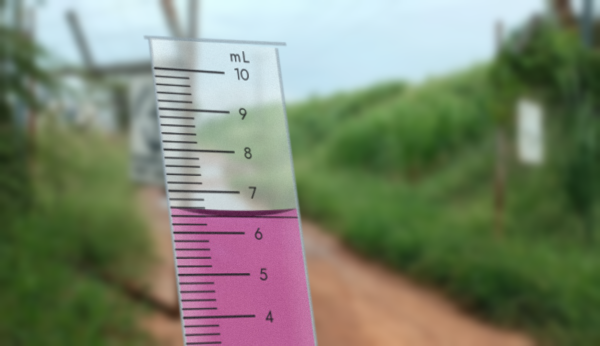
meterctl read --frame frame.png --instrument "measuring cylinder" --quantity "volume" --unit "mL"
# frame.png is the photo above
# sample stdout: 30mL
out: 6.4mL
